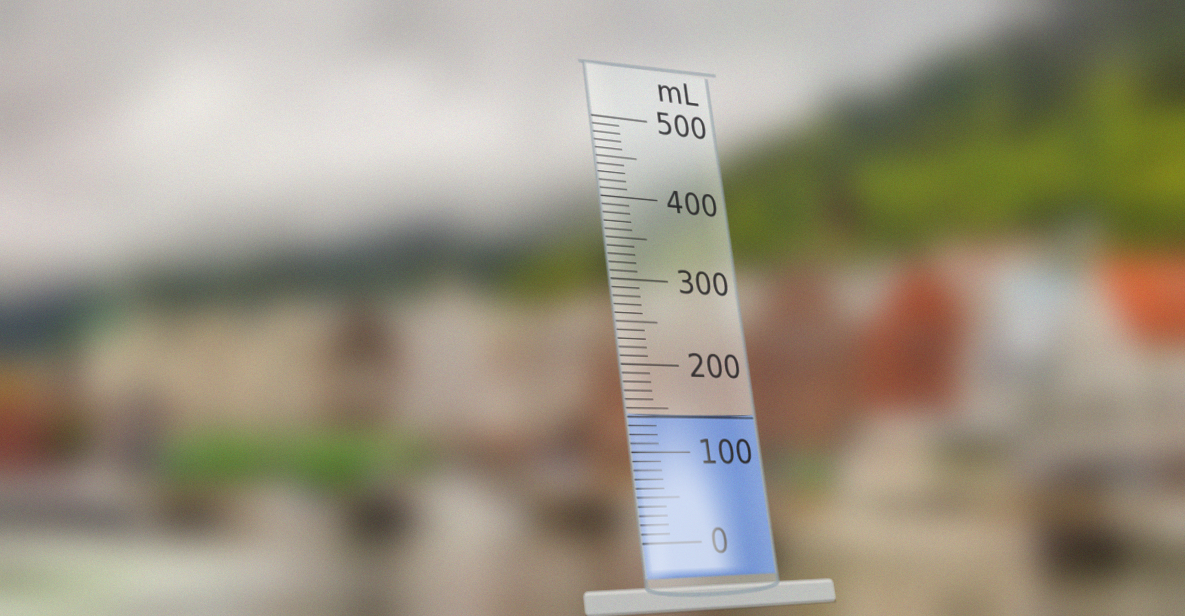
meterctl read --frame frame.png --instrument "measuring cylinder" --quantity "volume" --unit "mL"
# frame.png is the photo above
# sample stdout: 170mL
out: 140mL
